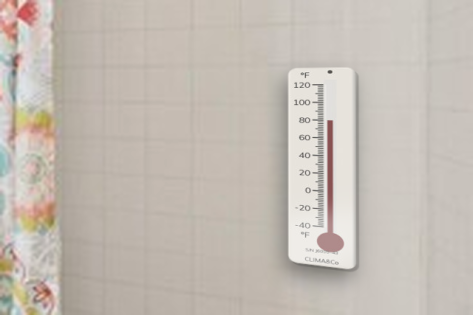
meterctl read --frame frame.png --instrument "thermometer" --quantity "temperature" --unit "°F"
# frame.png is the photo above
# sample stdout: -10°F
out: 80°F
